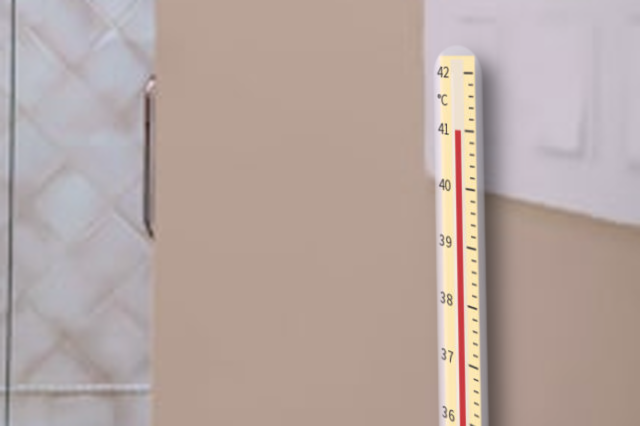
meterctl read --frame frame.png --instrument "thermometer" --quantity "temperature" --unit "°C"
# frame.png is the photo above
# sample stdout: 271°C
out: 41°C
